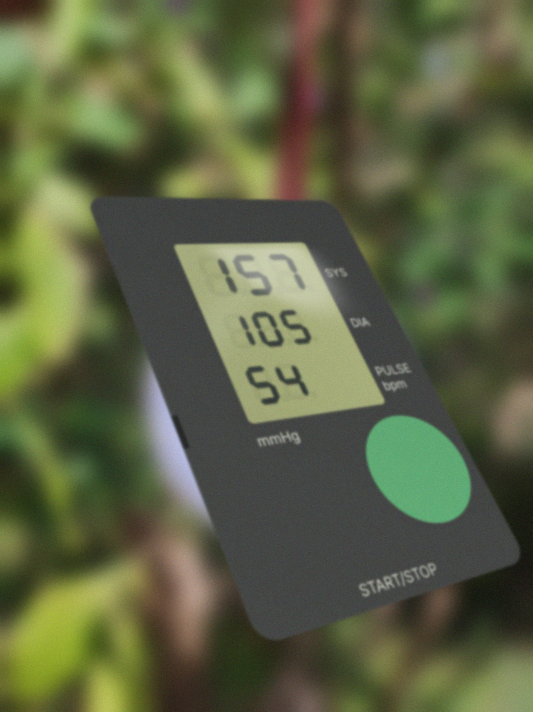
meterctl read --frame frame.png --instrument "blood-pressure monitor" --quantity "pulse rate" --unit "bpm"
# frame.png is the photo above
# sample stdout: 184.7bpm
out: 54bpm
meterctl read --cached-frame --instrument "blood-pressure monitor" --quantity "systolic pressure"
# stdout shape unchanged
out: 157mmHg
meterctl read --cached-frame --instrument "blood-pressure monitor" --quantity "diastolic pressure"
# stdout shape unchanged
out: 105mmHg
